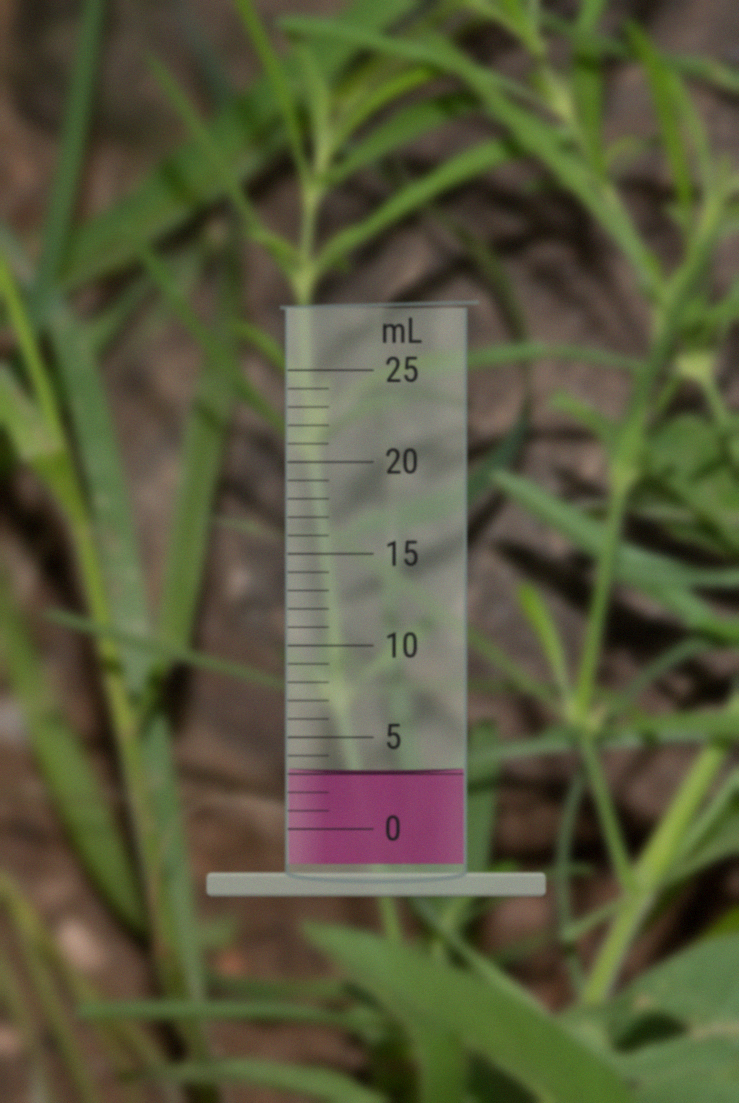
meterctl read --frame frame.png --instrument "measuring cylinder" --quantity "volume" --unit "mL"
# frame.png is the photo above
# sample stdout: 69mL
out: 3mL
